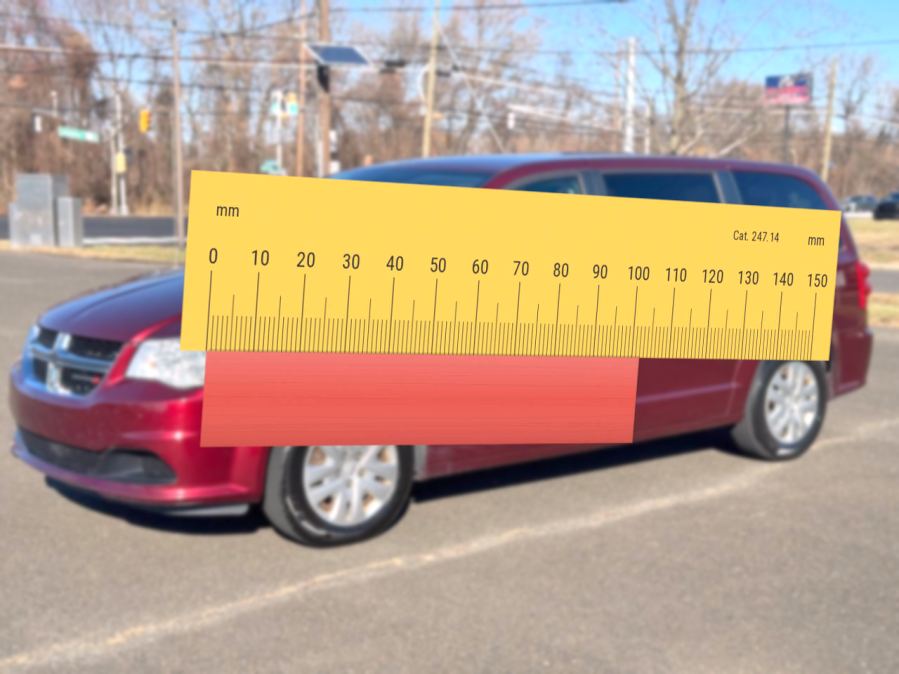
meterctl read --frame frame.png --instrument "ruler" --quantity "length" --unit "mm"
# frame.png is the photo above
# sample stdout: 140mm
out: 102mm
